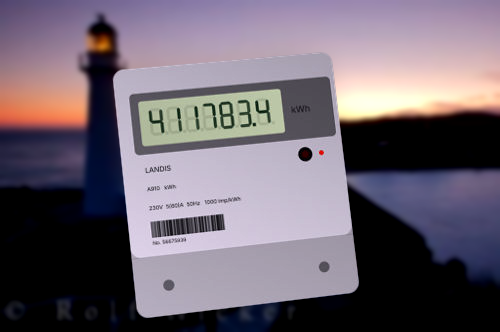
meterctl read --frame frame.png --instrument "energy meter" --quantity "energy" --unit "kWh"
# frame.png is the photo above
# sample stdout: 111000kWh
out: 411783.4kWh
